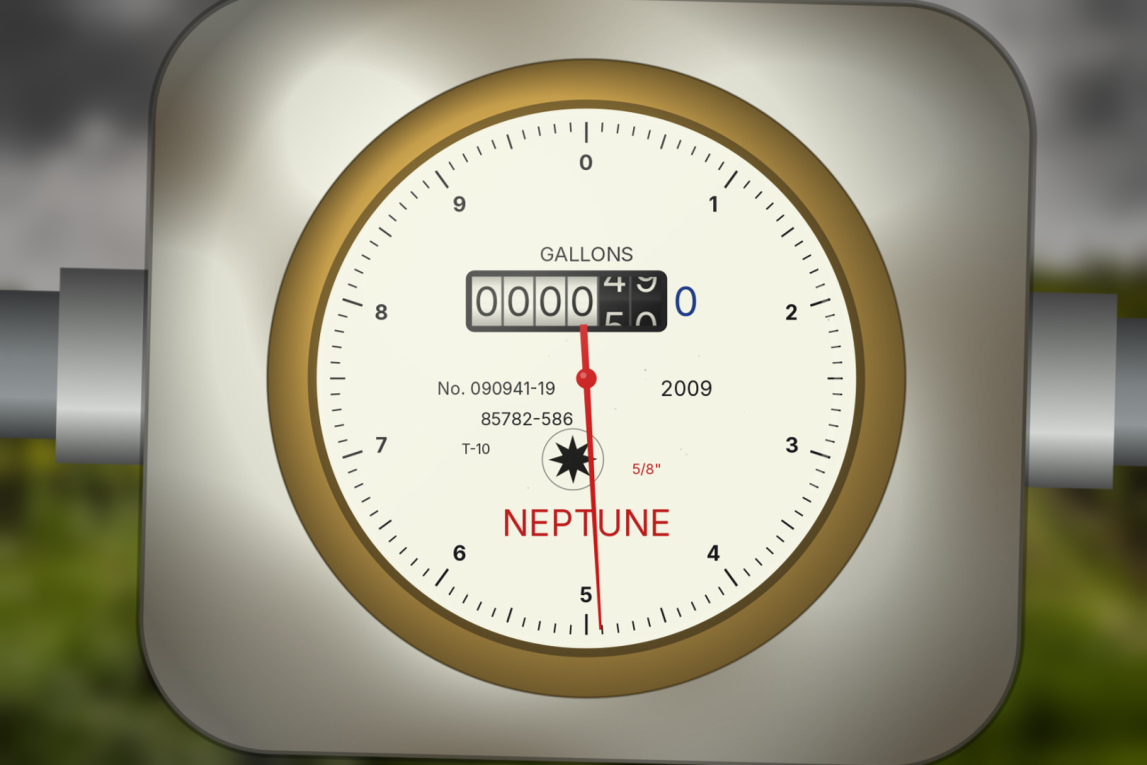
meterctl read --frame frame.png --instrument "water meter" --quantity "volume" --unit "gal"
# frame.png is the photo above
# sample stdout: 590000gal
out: 494.9gal
